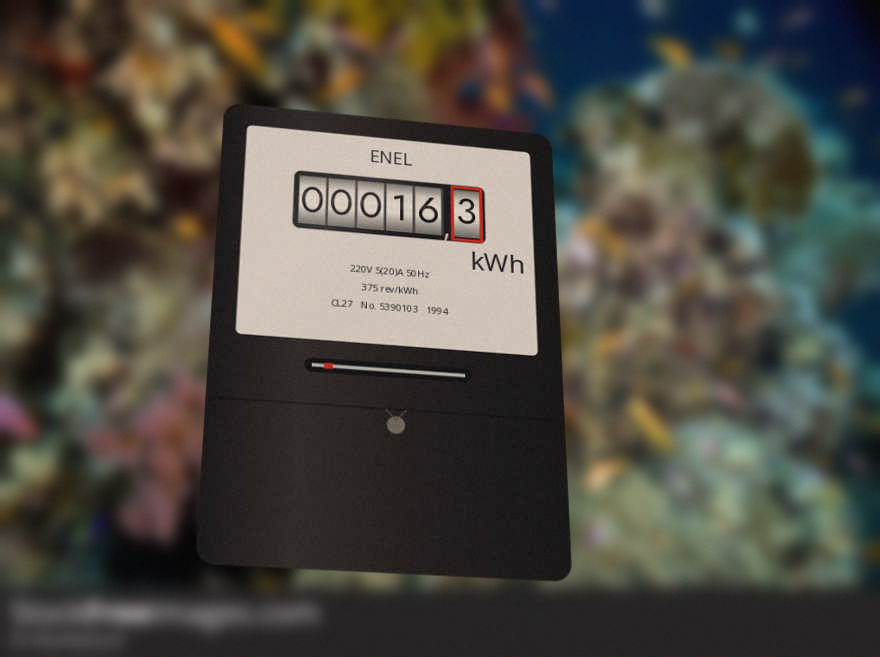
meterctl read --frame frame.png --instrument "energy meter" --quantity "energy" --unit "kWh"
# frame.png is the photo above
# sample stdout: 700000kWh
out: 16.3kWh
